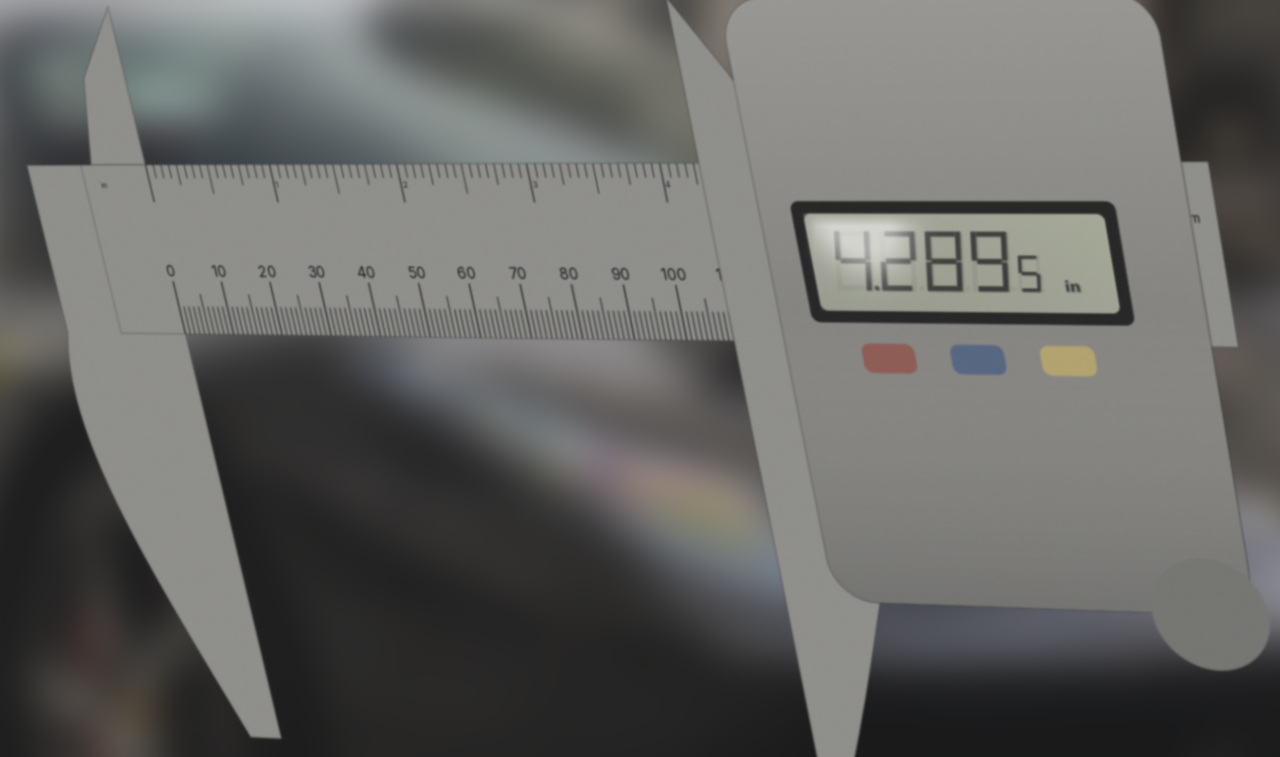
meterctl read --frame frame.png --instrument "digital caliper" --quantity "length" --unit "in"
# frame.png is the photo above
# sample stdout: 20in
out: 4.2895in
